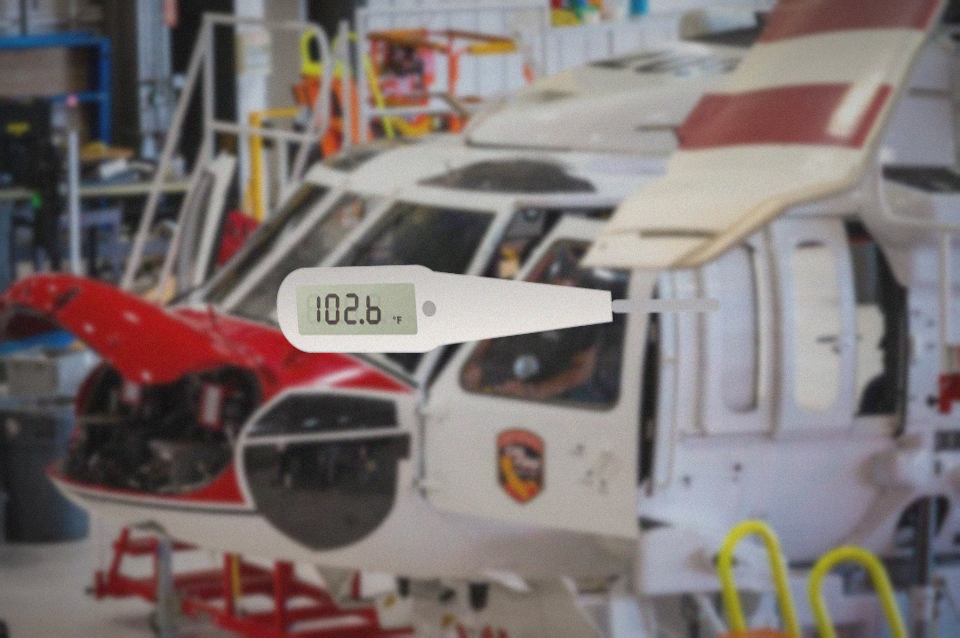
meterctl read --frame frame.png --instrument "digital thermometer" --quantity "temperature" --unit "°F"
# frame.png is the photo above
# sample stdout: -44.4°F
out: 102.6°F
